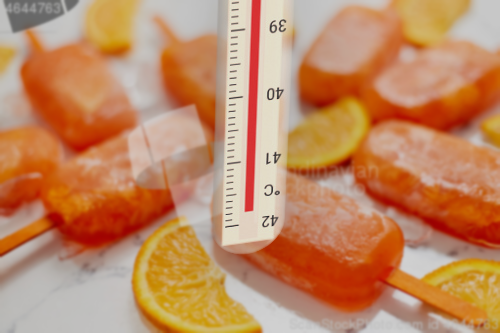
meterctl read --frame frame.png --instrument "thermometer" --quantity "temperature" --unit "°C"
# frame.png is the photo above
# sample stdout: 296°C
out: 41.8°C
